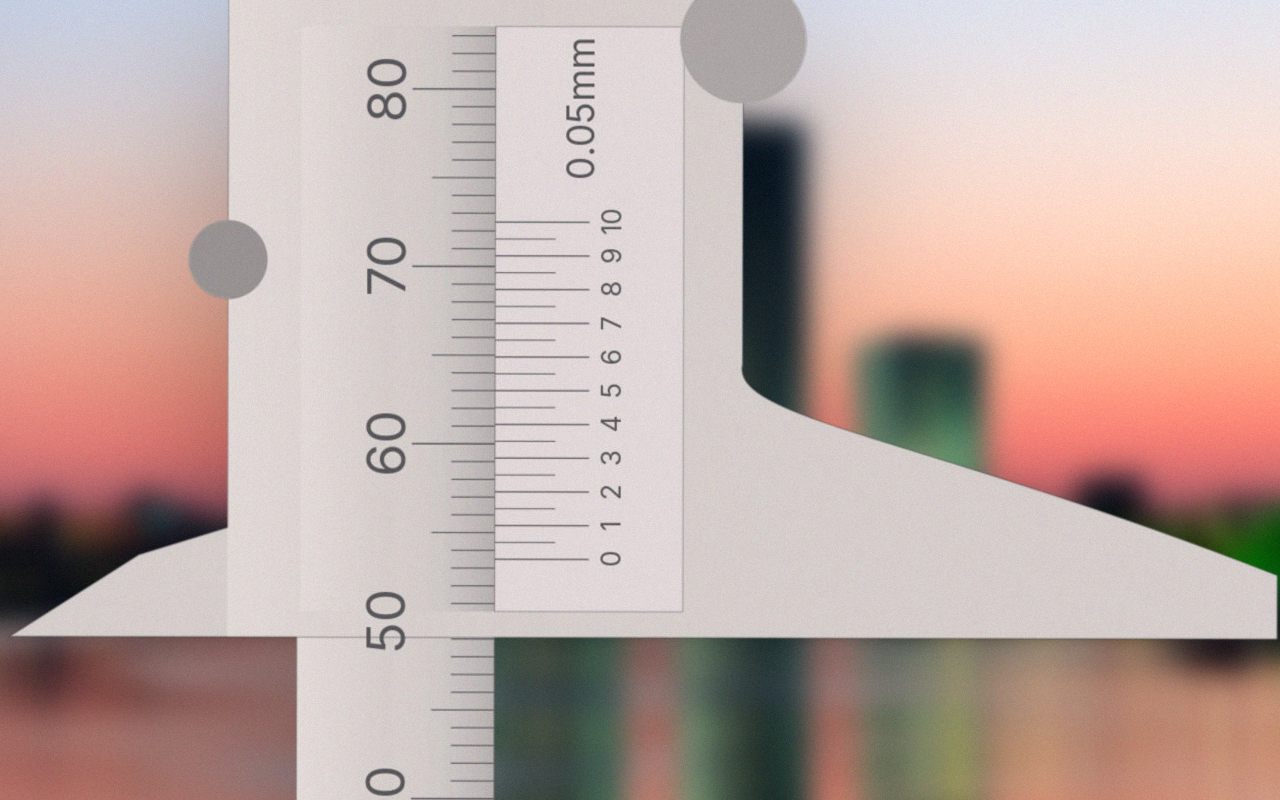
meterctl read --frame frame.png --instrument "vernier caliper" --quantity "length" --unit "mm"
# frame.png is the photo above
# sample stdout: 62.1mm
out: 53.5mm
